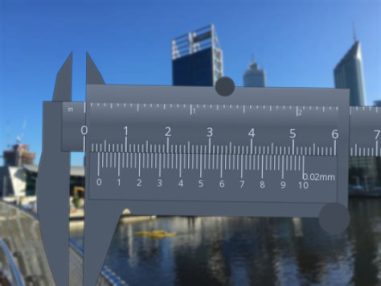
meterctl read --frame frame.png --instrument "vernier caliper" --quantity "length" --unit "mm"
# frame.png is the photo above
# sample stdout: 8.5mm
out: 3.5mm
